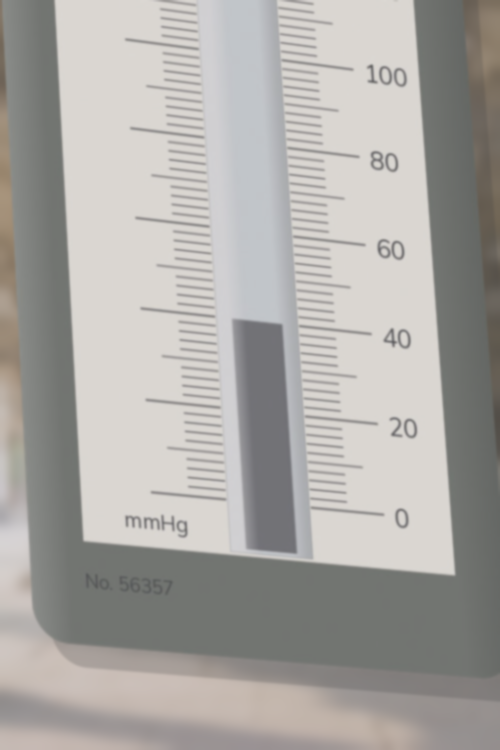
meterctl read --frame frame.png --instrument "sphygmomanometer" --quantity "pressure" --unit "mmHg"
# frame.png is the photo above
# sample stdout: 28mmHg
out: 40mmHg
